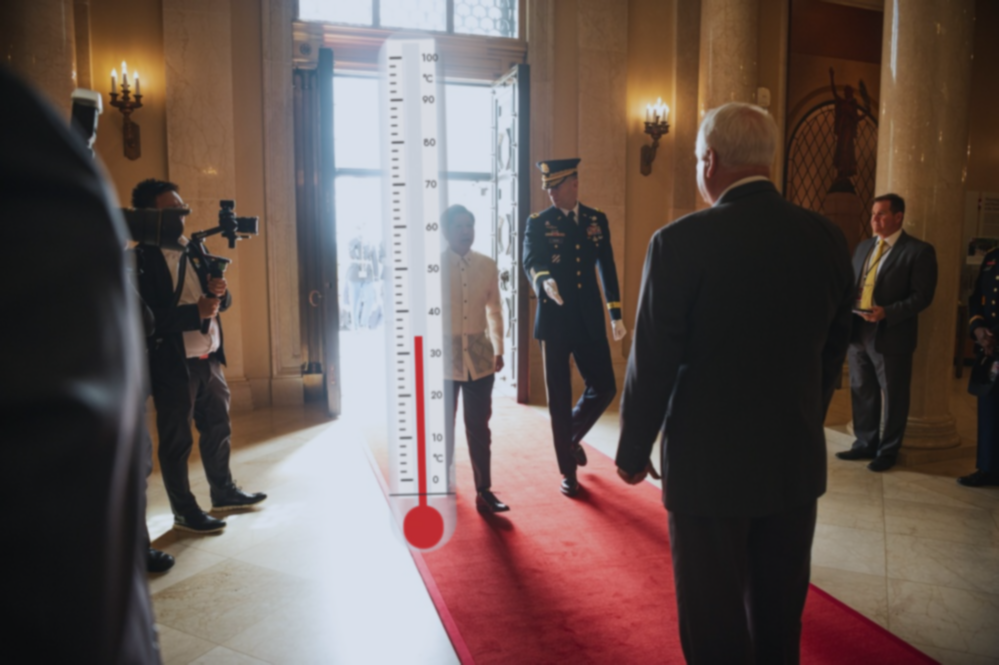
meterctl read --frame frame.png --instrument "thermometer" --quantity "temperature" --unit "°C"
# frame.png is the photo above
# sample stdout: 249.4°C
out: 34°C
